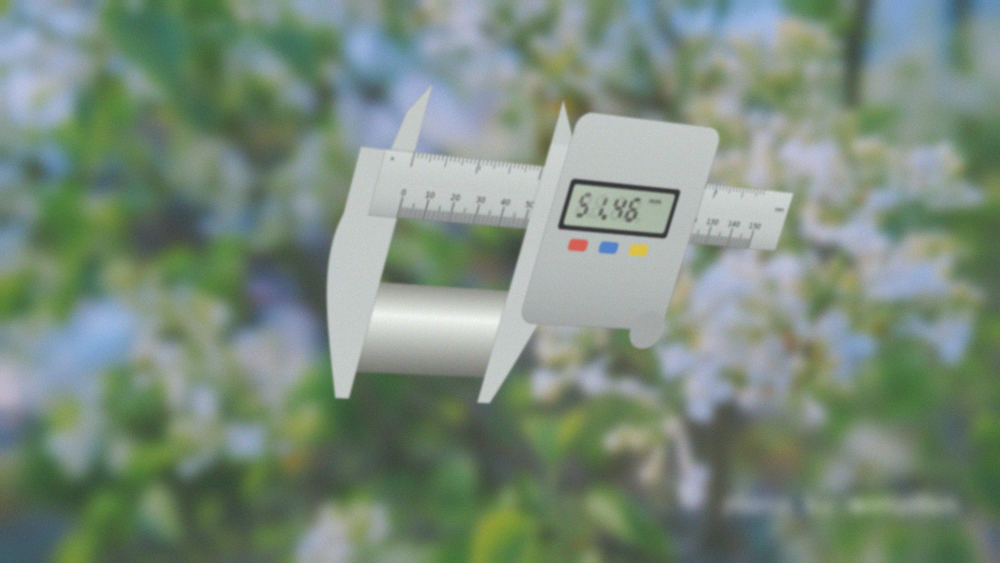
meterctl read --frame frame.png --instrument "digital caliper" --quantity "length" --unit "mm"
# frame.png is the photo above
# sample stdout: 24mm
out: 51.46mm
